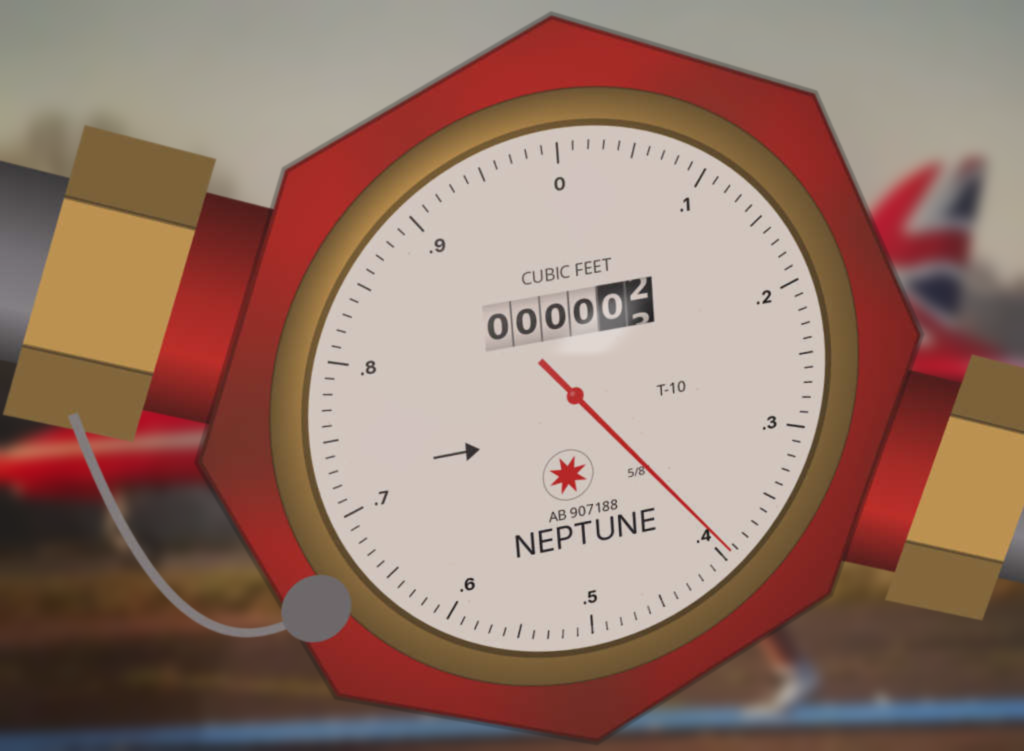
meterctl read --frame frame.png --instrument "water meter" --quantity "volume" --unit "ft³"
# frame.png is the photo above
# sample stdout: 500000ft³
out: 2.39ft³
